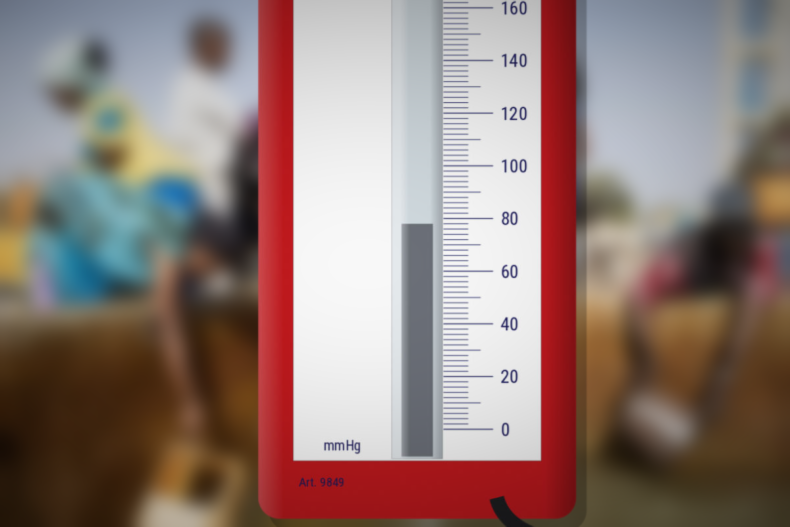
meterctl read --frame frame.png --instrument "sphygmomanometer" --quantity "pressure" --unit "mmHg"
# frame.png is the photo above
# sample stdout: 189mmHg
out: 78mmHg
